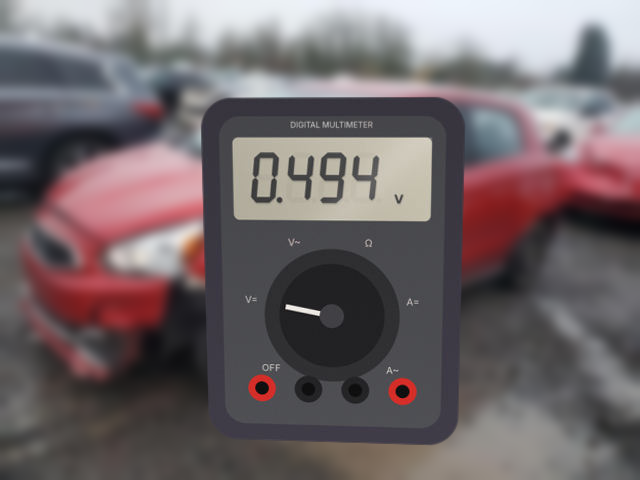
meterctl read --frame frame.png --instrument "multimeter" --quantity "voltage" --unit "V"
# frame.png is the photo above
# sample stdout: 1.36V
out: 0.494V
